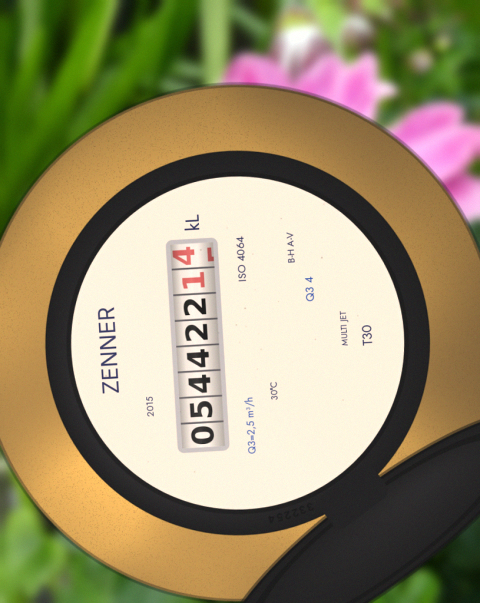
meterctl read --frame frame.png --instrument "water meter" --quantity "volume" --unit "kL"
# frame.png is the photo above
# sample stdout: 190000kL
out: 54422.14kL
